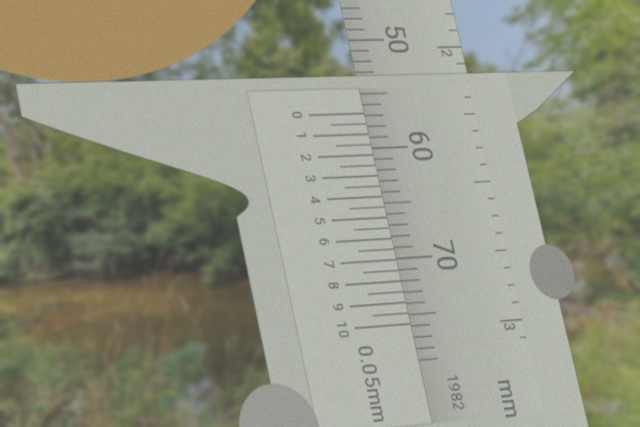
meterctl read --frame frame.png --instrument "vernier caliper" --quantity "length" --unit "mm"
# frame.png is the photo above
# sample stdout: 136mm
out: 56.8mm
